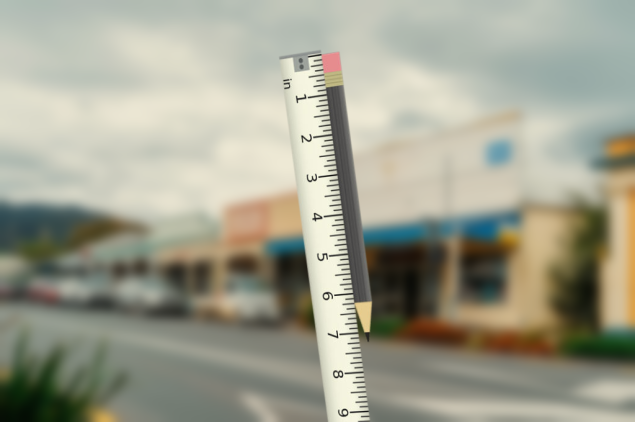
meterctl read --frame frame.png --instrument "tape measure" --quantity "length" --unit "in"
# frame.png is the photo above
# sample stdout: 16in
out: 7.25in
